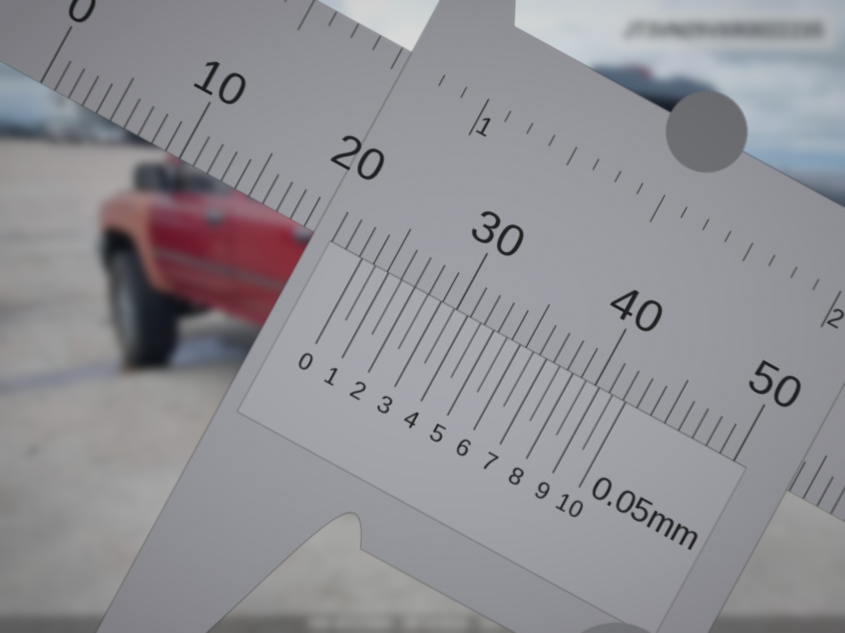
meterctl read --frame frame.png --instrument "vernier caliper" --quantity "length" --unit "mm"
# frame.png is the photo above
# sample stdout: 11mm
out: 23.2mm
